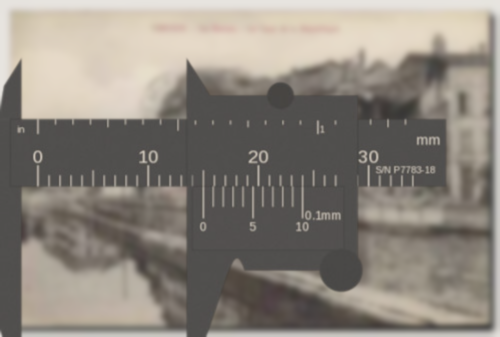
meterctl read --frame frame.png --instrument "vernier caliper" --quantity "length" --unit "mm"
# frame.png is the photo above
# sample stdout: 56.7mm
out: 15.0mm
